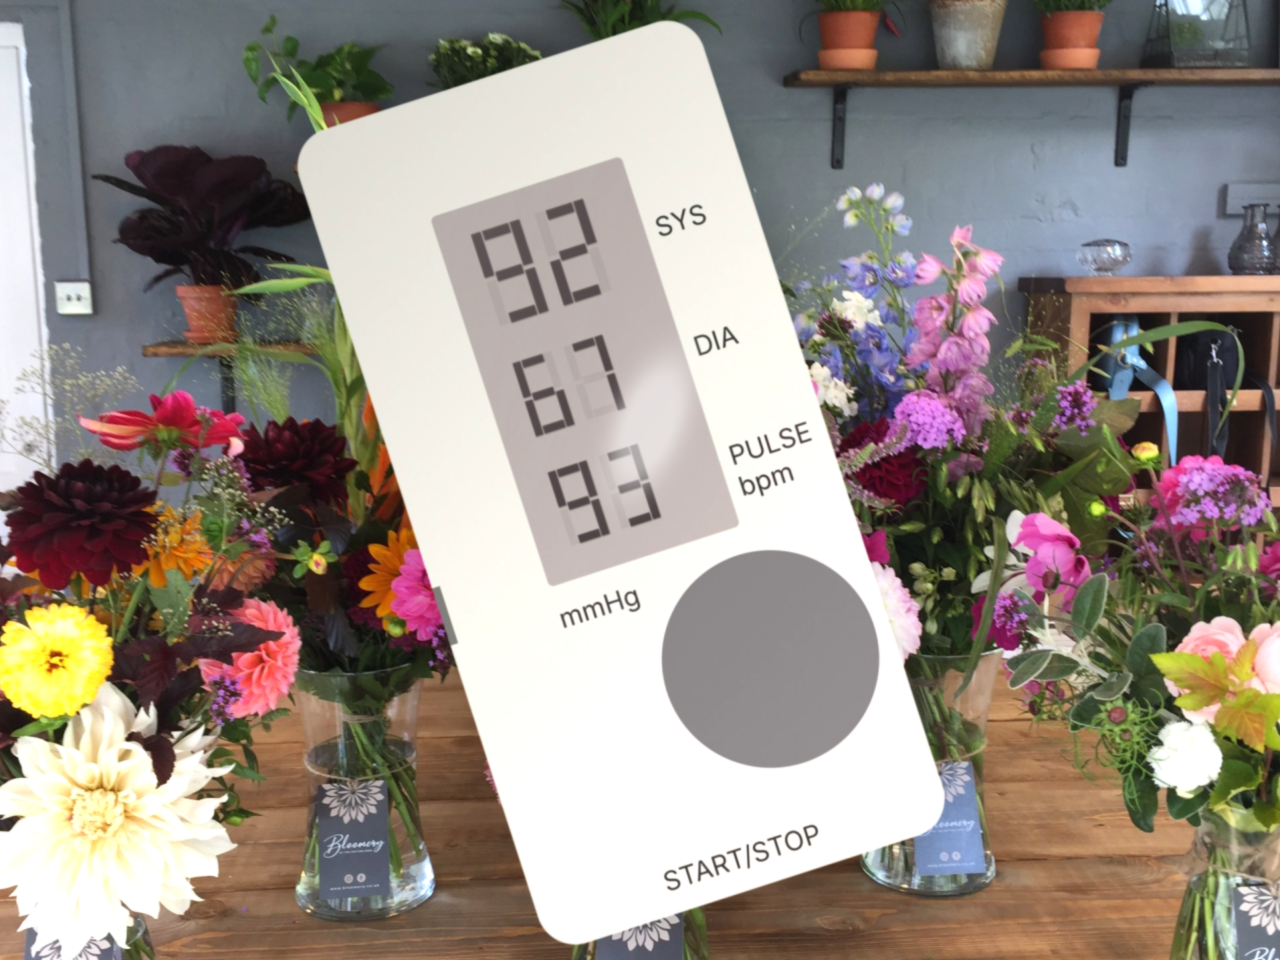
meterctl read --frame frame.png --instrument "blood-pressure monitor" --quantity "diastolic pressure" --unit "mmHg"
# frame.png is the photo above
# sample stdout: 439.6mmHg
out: 67mmHg
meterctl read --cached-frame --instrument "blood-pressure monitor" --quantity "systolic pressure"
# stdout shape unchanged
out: 92mmHg
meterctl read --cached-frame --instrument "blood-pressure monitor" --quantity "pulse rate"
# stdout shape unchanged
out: 93bpm
